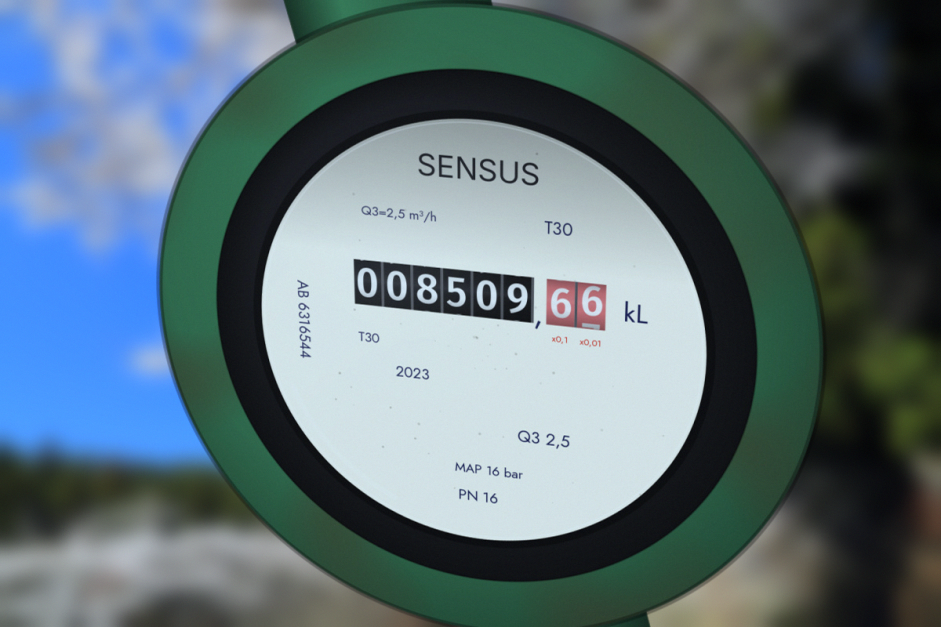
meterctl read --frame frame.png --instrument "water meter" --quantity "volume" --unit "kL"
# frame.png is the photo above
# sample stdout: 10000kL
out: 8509.66kL
